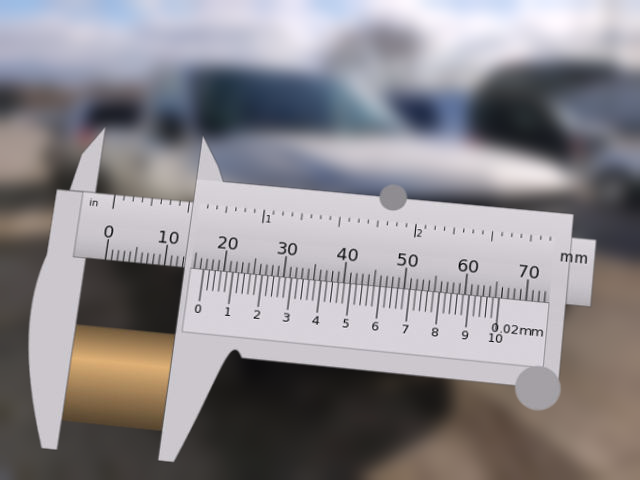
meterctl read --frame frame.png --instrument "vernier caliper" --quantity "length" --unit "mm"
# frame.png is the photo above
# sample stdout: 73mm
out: 16.6mm
